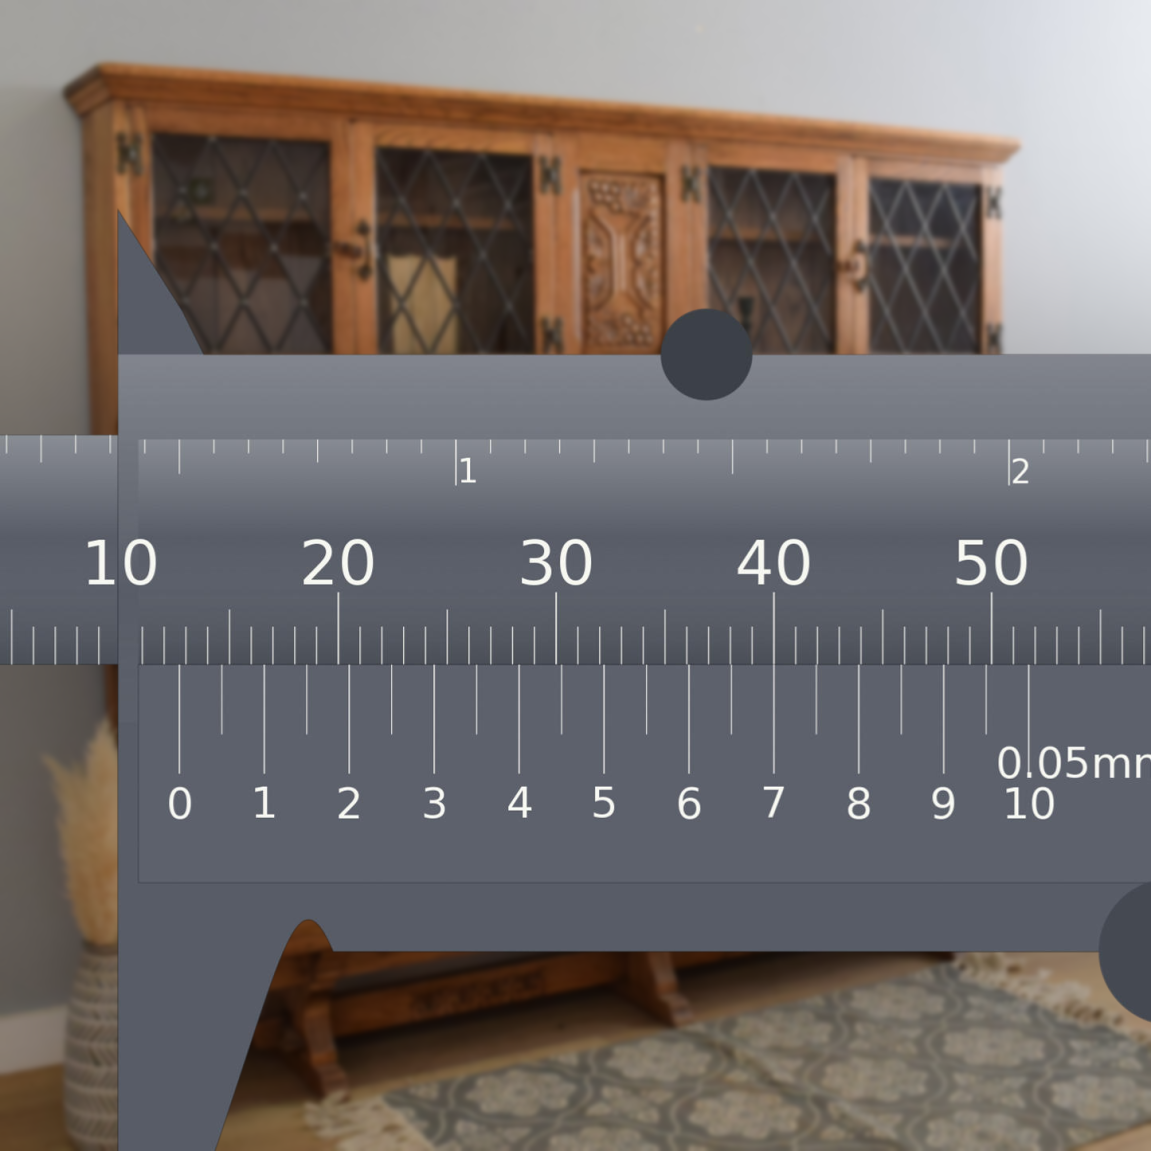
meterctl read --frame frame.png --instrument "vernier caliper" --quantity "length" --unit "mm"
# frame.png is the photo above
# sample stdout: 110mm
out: 12.70mm
